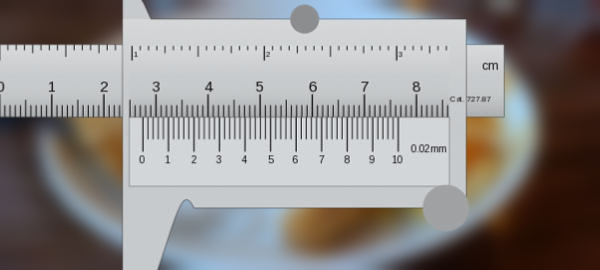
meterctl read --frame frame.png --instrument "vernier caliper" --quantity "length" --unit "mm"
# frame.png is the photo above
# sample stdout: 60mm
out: 27.5mm
